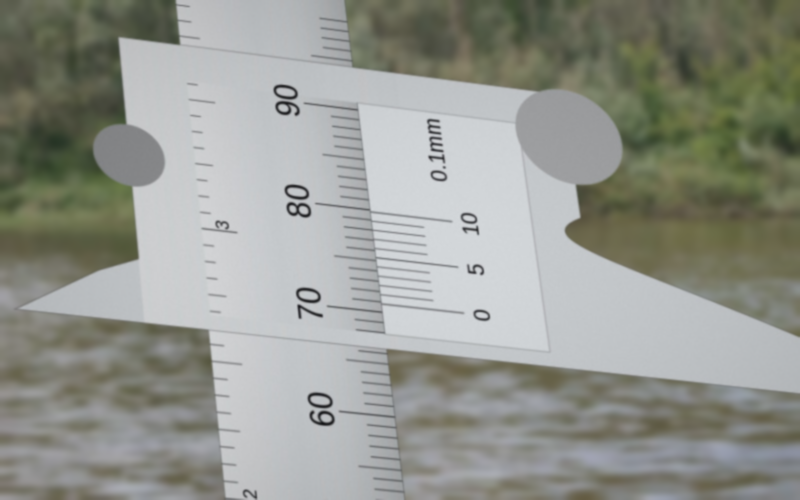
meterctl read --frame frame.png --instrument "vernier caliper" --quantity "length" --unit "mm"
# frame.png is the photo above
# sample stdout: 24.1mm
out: 70.8mm
